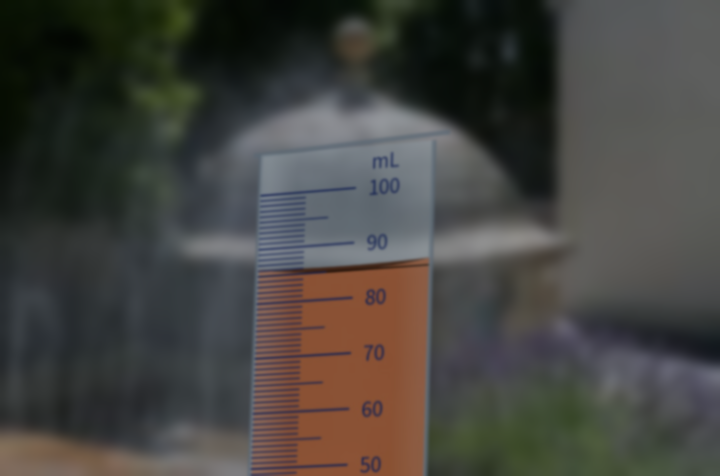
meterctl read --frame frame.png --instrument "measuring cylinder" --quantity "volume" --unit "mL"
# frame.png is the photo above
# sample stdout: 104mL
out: 85mL
